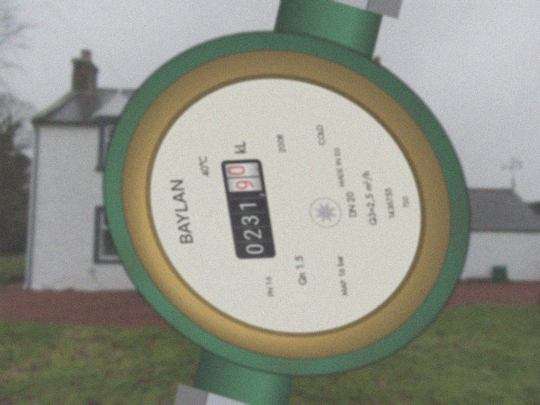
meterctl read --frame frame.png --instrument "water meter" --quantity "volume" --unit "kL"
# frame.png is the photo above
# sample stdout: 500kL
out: 231.90kL
